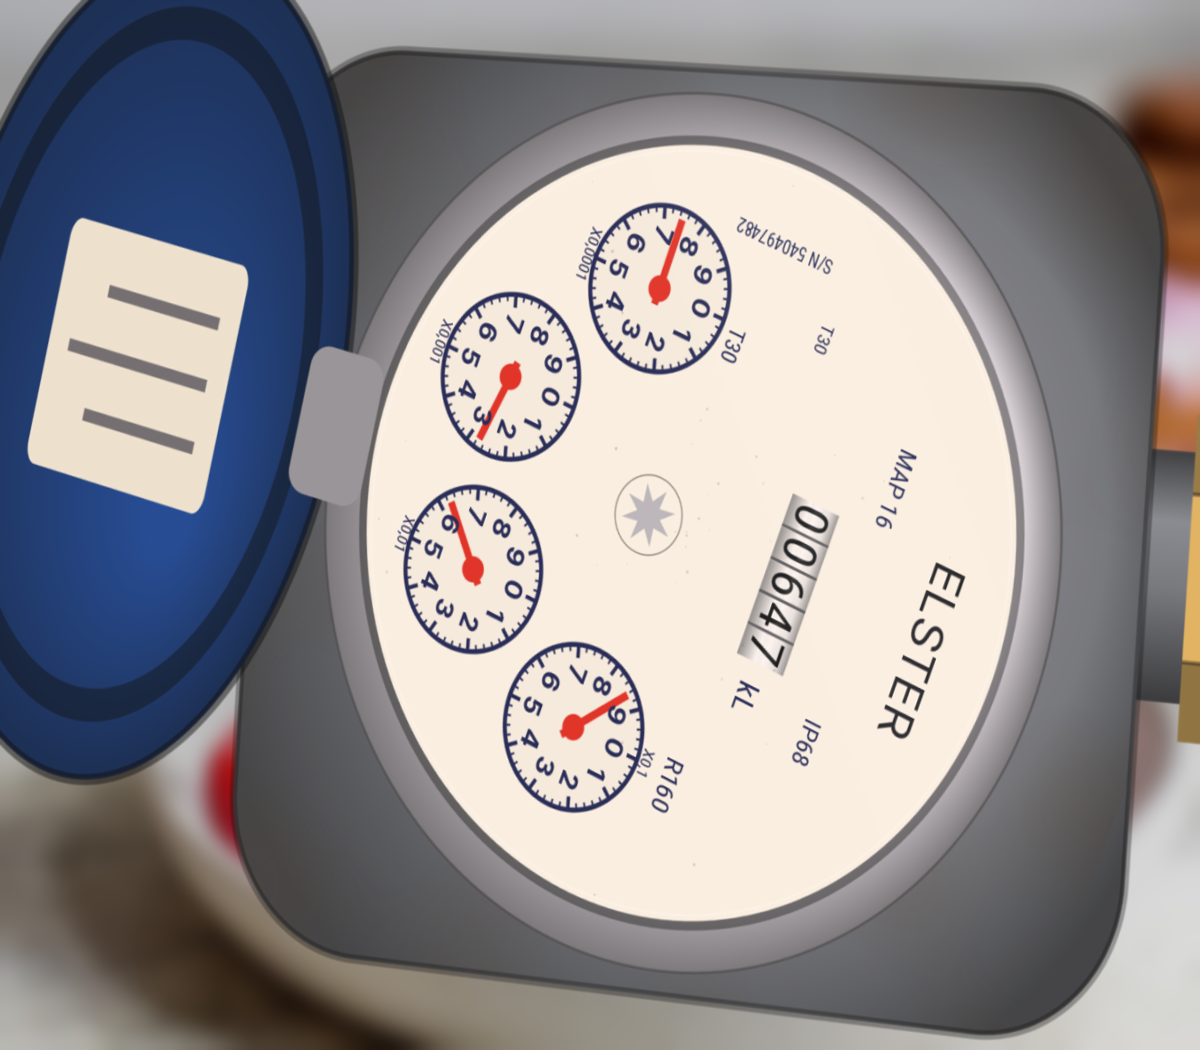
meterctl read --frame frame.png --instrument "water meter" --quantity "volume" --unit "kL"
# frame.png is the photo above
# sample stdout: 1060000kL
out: 647.8627kL
